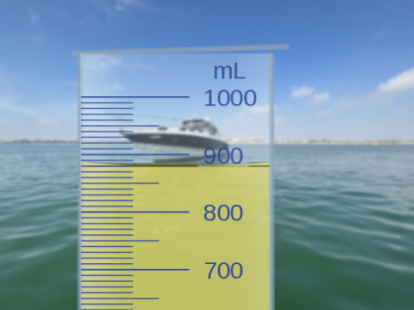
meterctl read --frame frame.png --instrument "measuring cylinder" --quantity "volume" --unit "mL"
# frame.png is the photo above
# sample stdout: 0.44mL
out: 880mL
